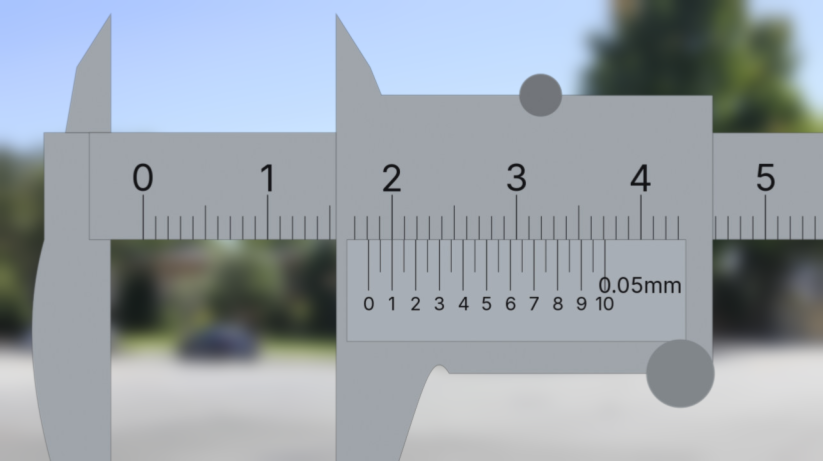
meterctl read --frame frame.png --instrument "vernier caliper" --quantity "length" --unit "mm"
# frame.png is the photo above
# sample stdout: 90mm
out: 18.1mm
